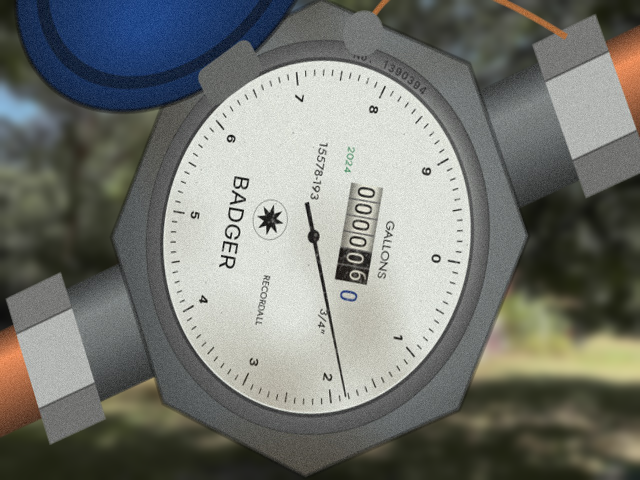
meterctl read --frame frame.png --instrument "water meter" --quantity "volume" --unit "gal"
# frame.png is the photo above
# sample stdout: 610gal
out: 61.8gal
